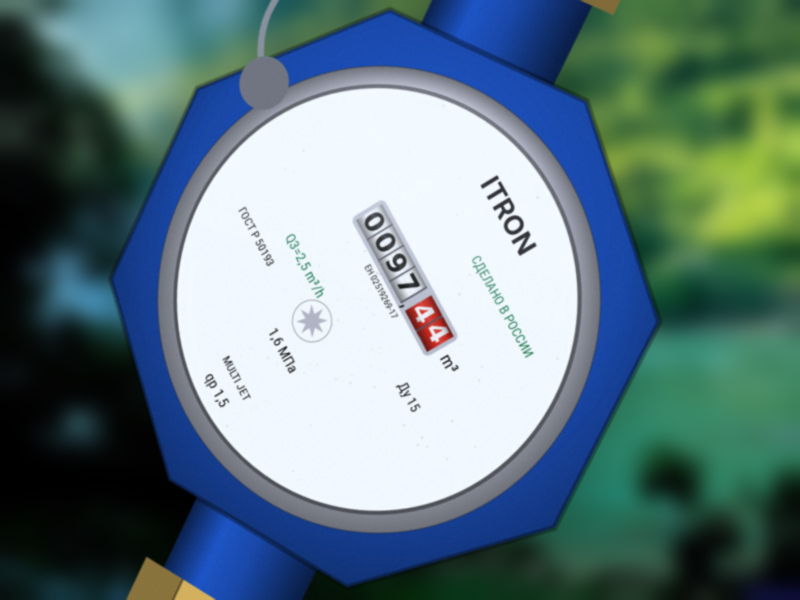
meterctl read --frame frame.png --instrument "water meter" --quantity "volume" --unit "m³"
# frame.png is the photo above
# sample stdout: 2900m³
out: 97.44m³
